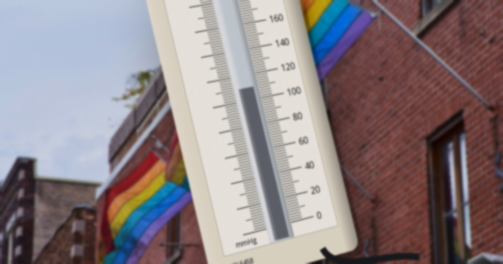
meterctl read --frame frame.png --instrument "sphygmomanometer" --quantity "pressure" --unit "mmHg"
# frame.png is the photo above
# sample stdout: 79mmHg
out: 110mmHg
